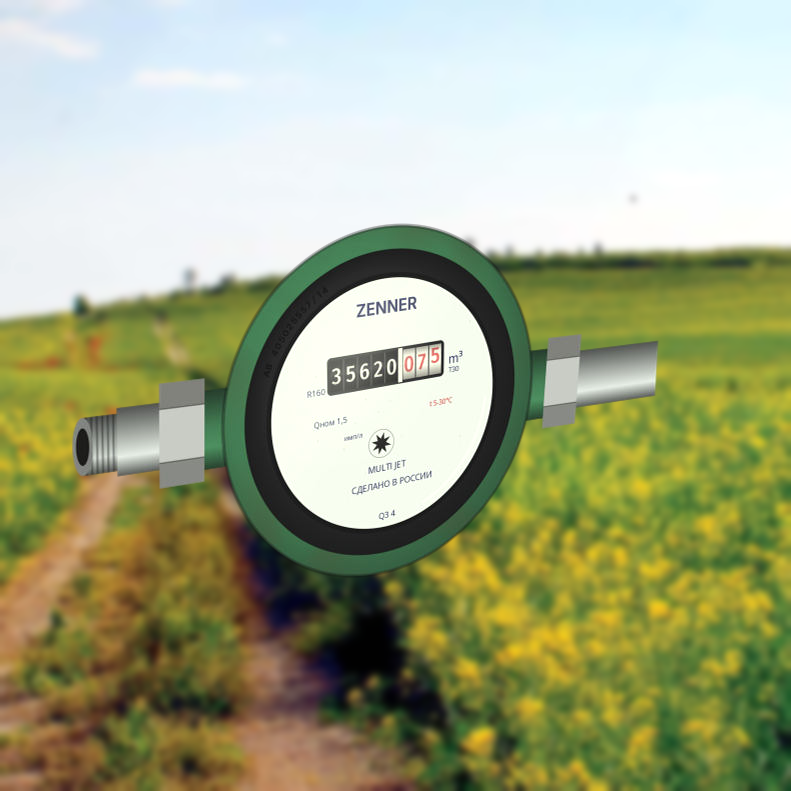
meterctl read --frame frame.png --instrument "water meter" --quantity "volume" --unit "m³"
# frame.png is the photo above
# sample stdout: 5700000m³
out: 35620.075m³
